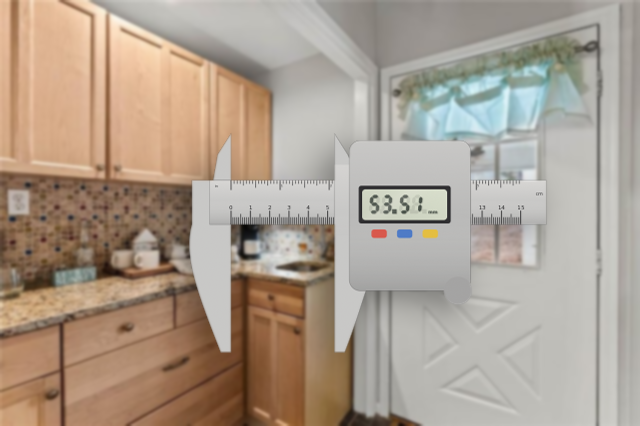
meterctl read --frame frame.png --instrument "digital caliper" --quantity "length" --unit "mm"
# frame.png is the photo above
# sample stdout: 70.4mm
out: 53.51mm
